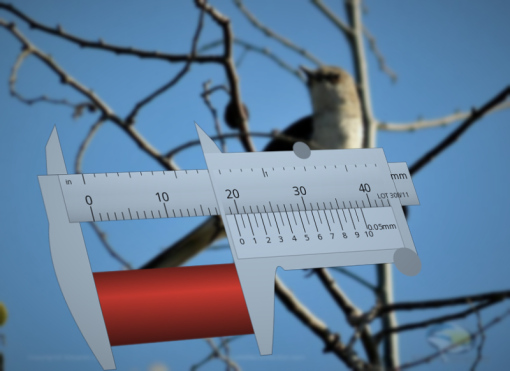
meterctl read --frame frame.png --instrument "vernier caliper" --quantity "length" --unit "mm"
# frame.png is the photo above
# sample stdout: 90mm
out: 19.4mm
